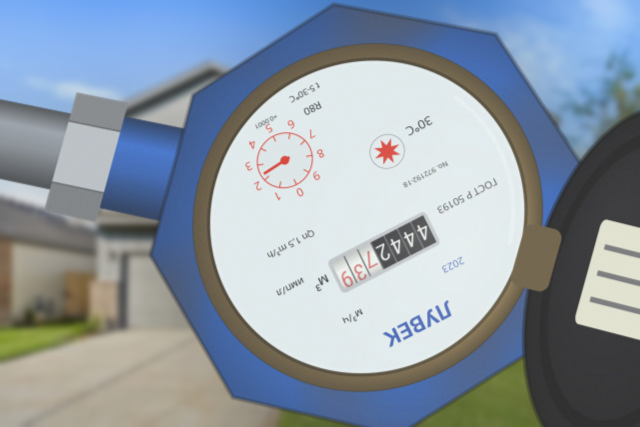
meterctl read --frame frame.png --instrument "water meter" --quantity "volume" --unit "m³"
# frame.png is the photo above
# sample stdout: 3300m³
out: 4442.7392m³
